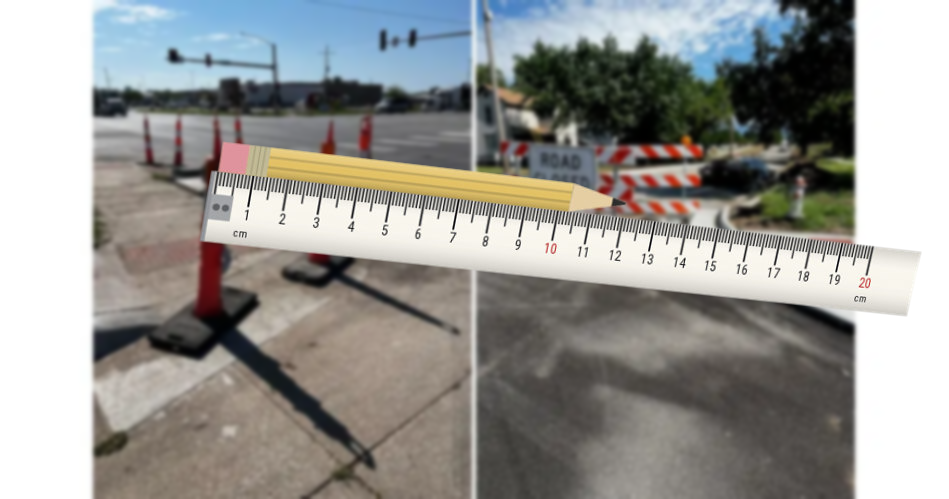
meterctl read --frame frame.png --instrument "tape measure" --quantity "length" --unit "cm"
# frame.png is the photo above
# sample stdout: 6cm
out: 12cm
